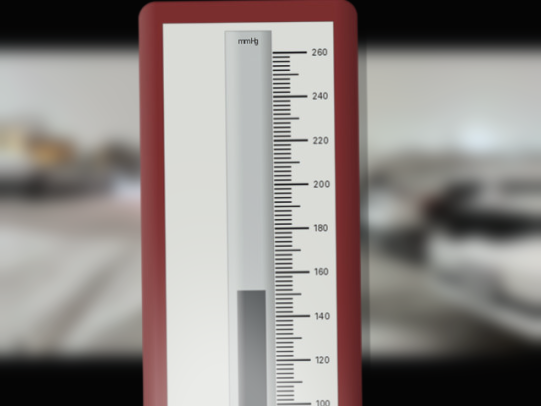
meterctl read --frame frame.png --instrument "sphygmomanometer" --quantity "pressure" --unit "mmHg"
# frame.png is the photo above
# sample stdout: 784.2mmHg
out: 152mmHg
